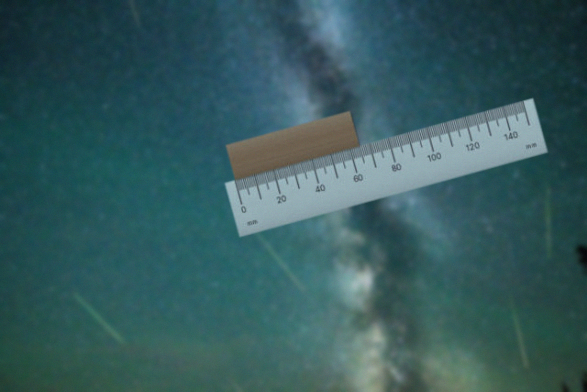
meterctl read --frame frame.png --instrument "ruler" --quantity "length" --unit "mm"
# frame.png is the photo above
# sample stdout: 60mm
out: 65mm
